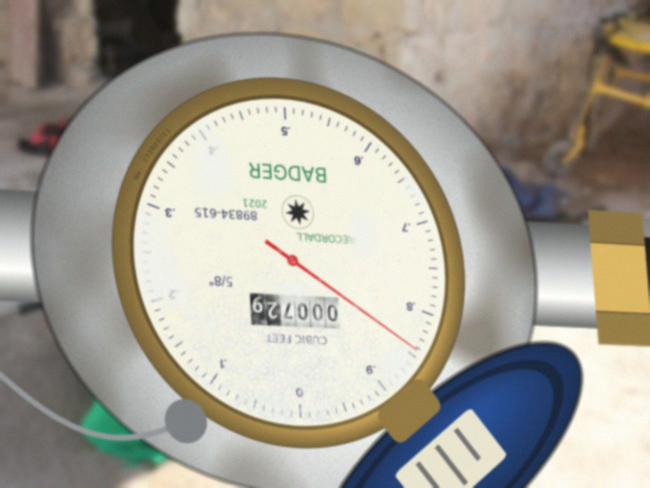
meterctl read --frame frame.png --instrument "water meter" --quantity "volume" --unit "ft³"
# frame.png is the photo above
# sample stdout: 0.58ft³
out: 728.84ft³
